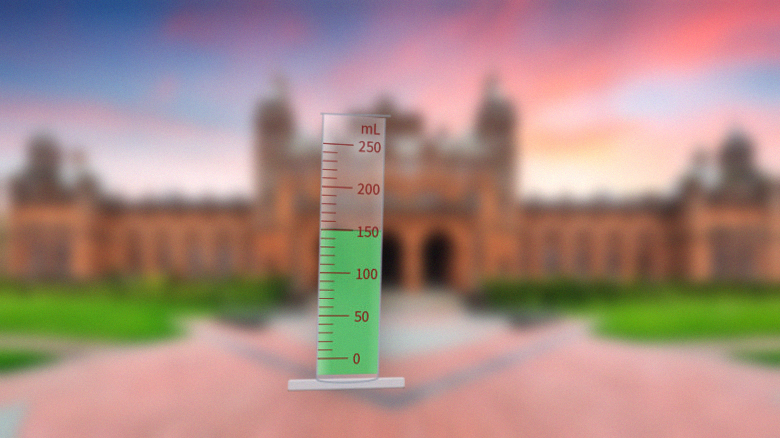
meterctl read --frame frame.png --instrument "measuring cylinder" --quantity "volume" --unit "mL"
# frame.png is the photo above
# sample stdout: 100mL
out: 150mL
